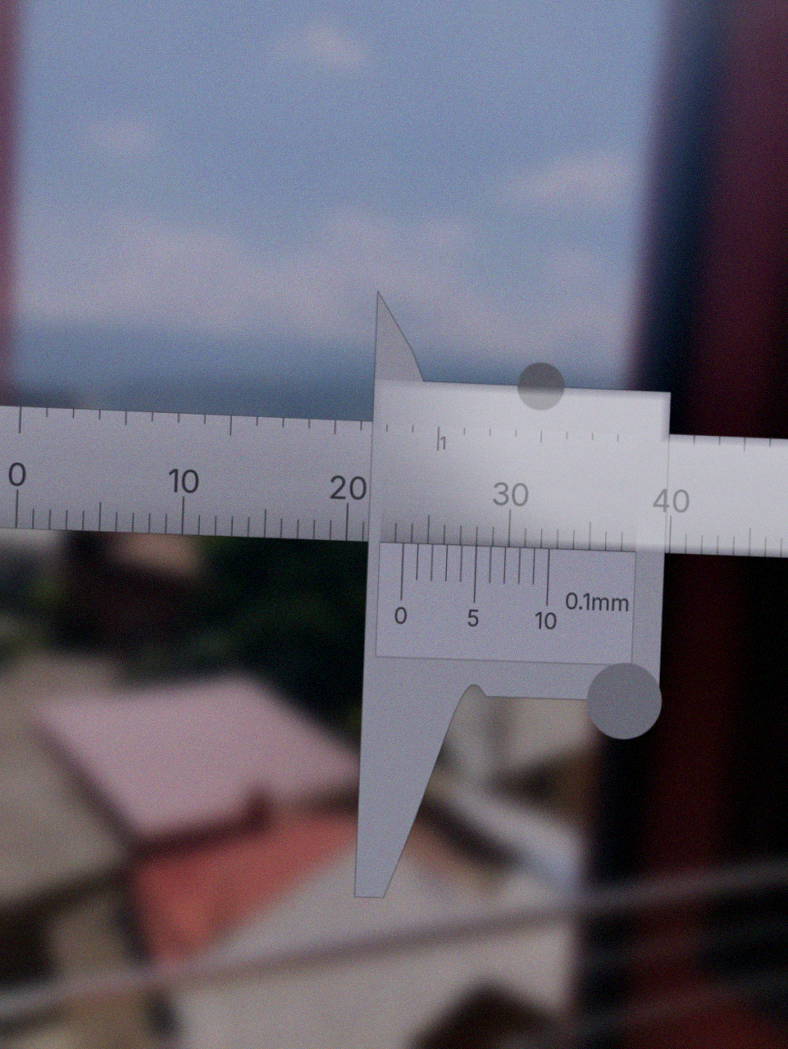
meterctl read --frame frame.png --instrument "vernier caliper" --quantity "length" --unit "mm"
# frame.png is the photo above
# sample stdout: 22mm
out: 23.5mm
